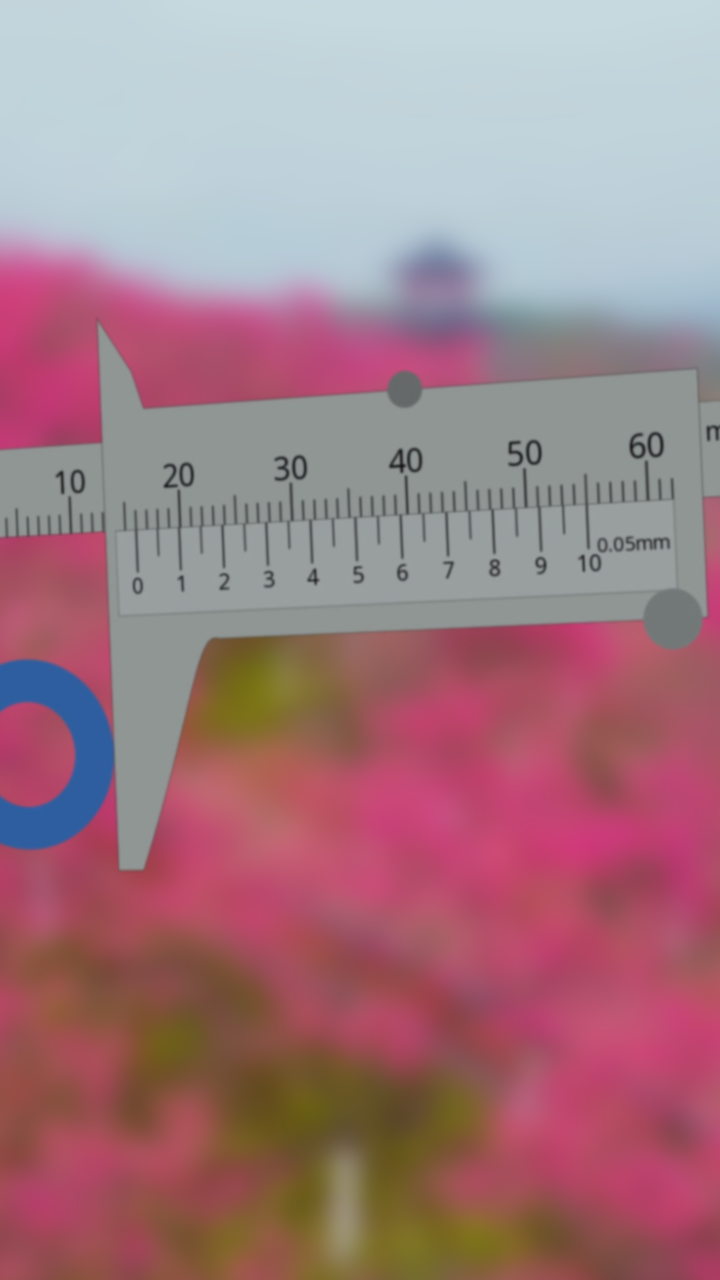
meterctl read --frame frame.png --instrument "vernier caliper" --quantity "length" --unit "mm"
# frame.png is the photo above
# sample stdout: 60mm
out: 16.0mm
